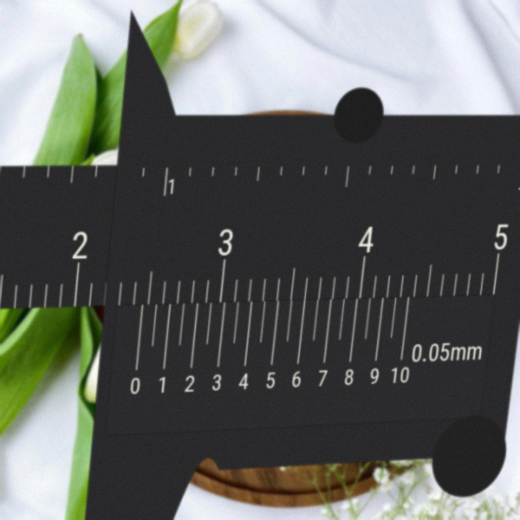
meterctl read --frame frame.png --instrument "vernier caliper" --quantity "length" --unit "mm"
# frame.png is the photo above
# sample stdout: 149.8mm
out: 24.6mm
